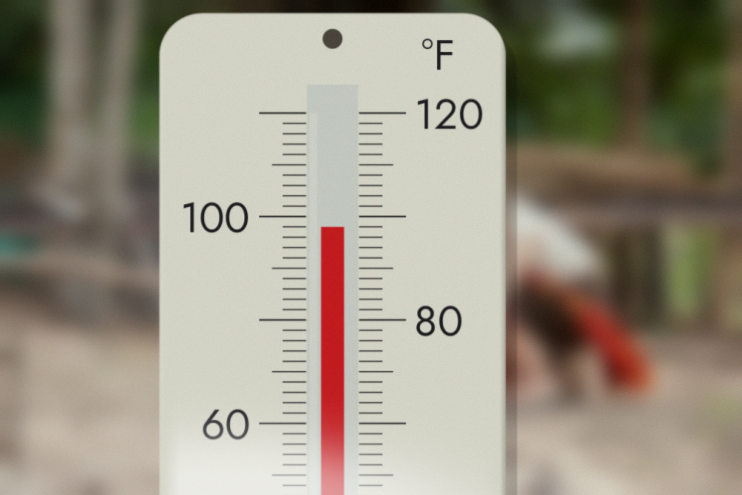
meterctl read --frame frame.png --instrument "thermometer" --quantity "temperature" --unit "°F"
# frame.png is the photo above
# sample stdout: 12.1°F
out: 98°F
